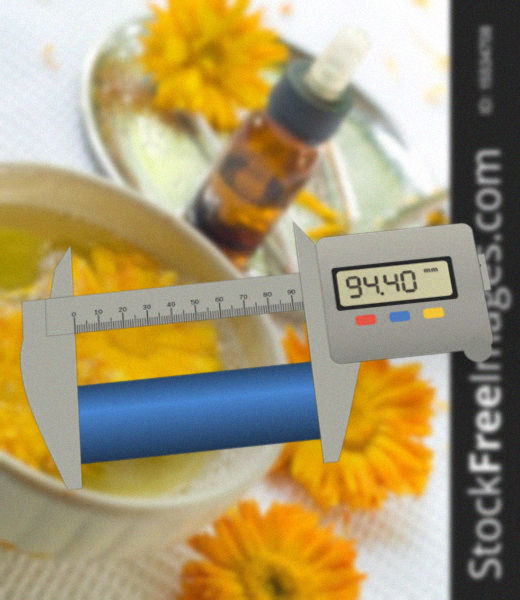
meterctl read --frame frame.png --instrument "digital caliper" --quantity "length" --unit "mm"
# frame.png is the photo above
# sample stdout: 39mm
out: 94.40mm
